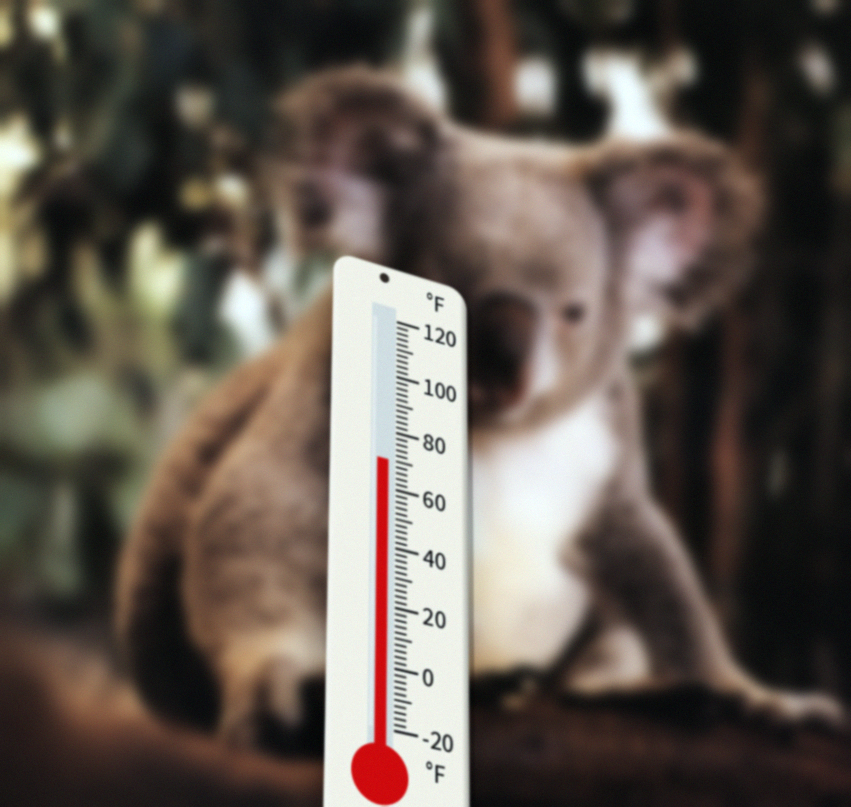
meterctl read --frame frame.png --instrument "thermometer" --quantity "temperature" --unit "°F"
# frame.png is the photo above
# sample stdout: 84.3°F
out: 70°F
